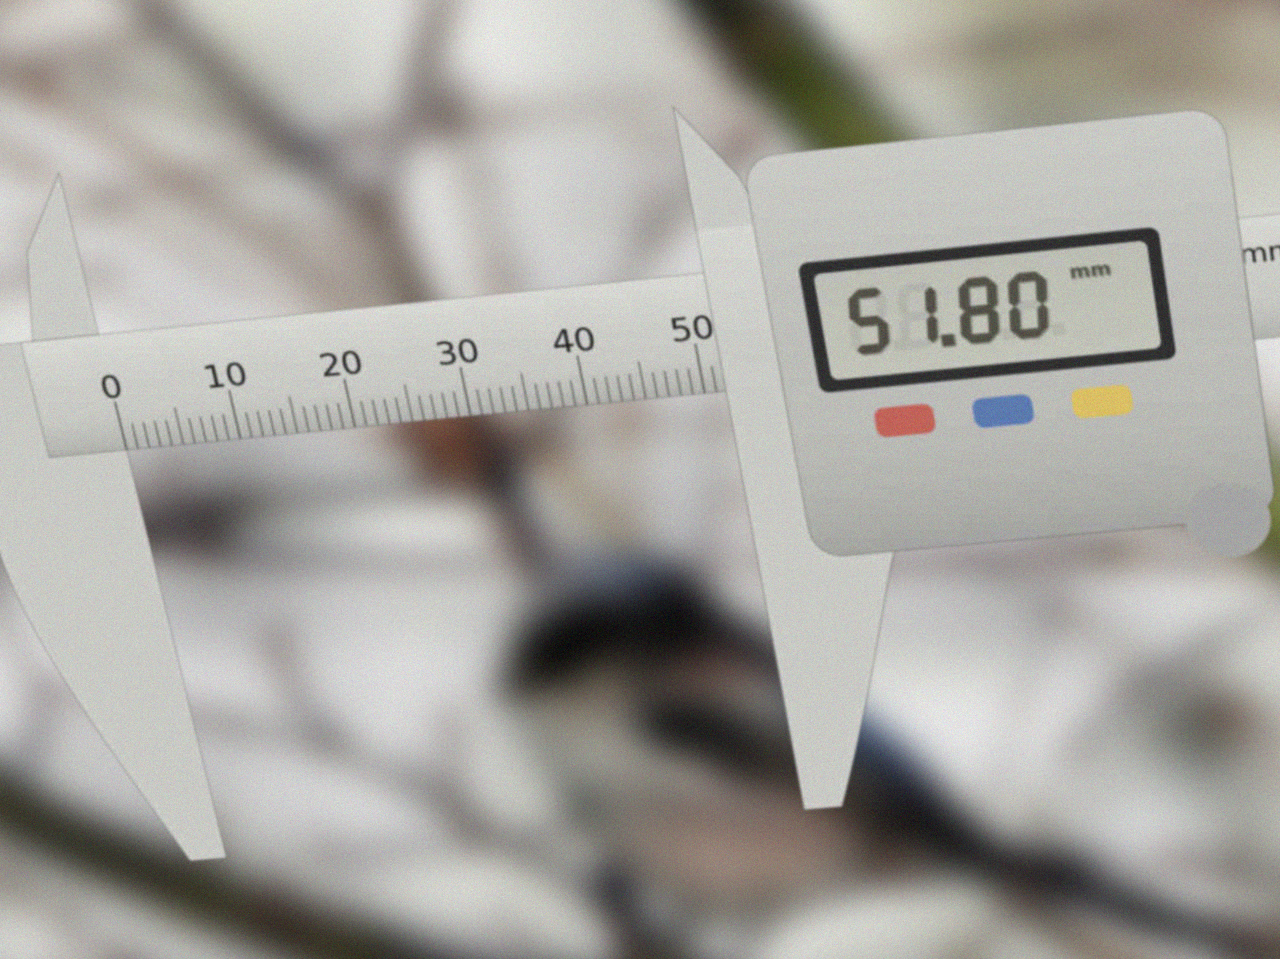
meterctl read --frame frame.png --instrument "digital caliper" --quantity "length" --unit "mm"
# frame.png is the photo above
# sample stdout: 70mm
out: 51.80mm
